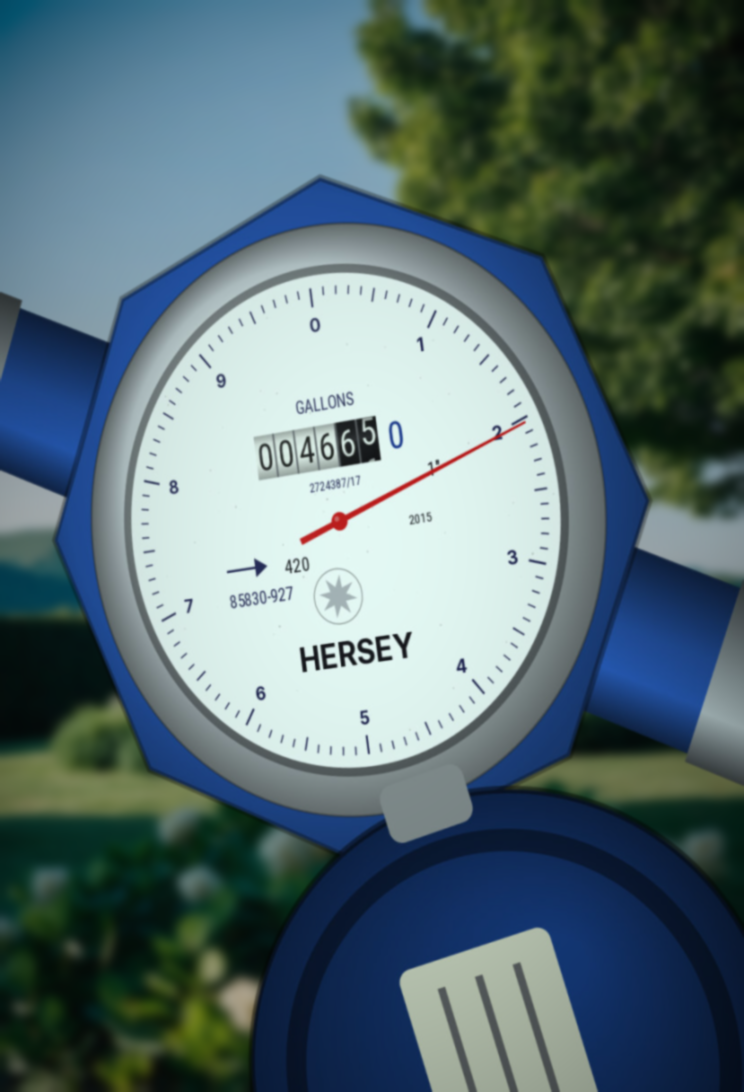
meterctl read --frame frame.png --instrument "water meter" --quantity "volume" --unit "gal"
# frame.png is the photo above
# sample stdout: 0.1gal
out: 46652.0gal
